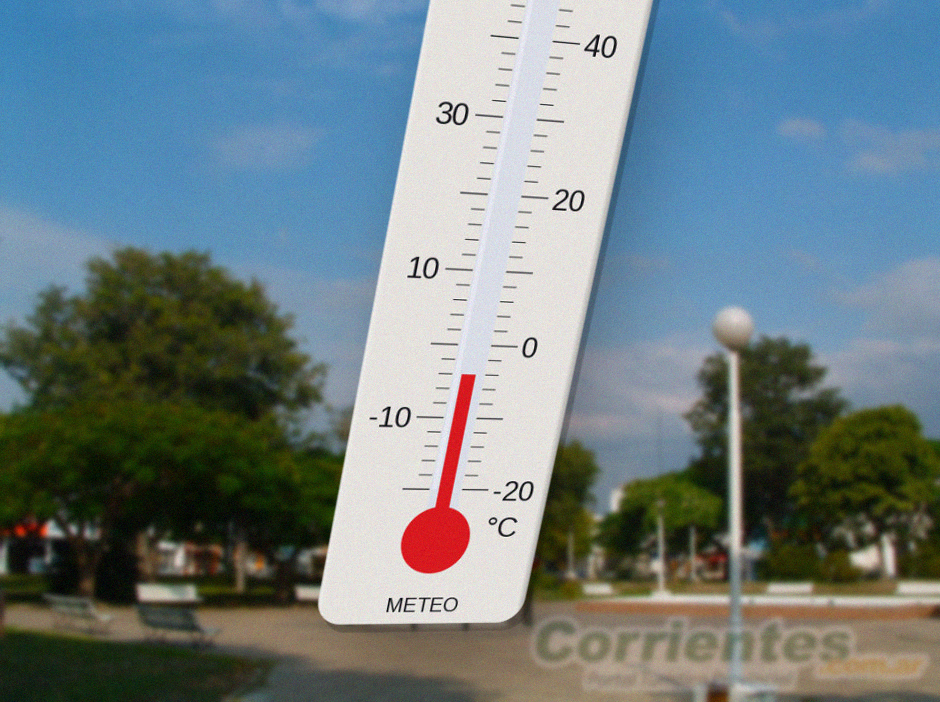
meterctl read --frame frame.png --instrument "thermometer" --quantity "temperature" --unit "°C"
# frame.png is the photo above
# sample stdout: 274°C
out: -4°C
